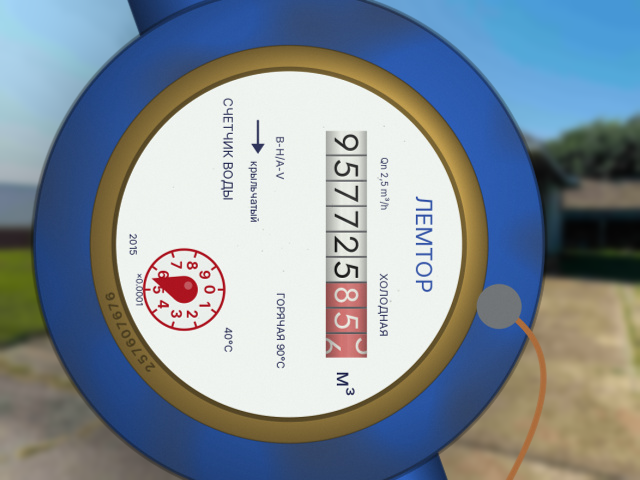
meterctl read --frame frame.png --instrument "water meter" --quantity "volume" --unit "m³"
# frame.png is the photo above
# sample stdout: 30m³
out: 957725.8555m³
